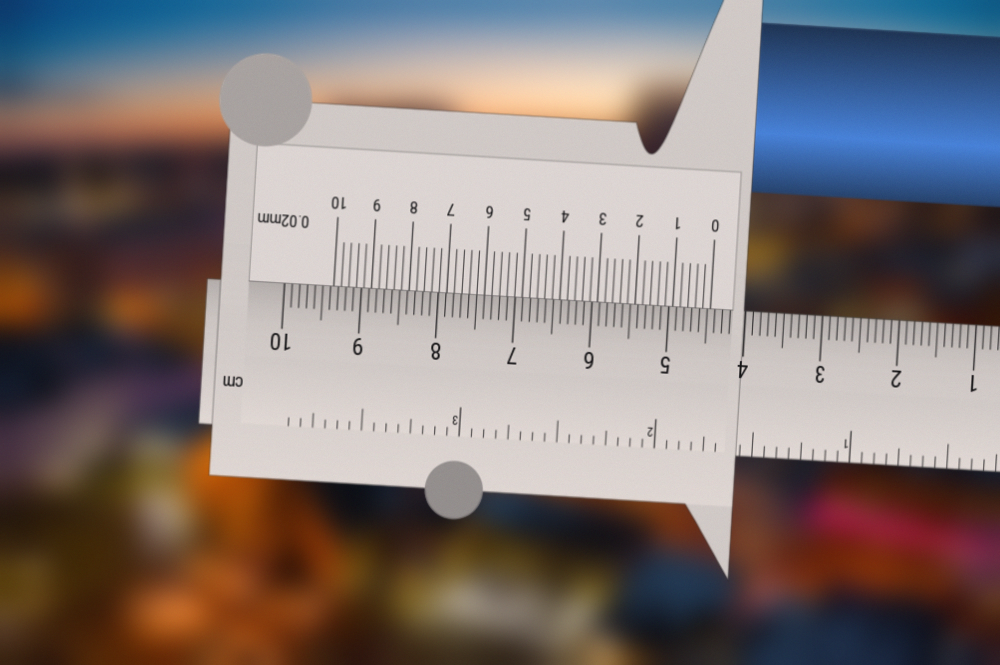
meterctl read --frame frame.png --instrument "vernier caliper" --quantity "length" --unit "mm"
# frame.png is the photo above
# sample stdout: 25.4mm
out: 44.6mm
